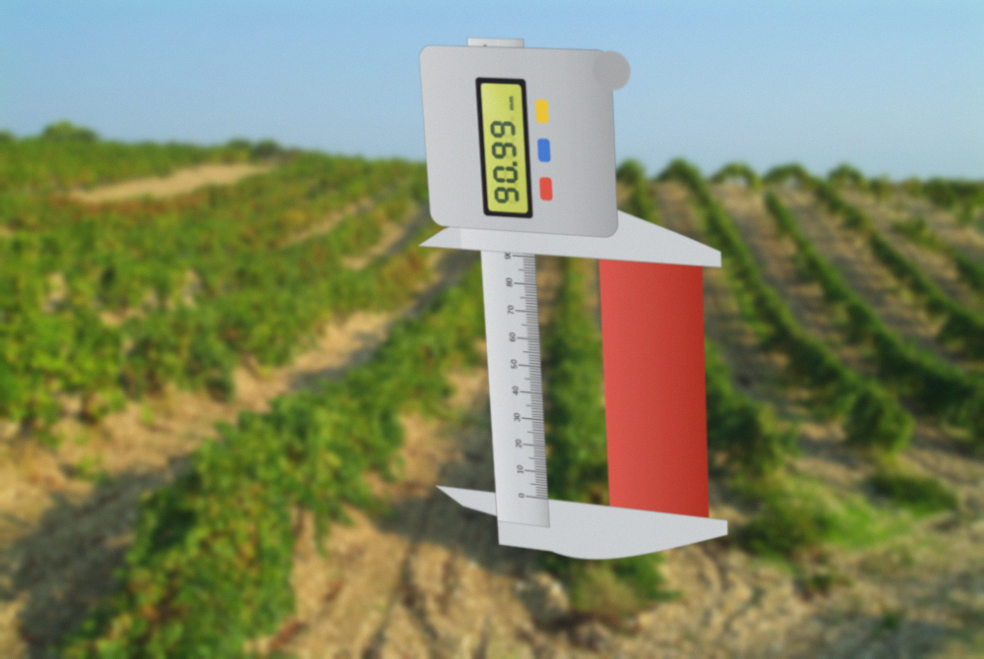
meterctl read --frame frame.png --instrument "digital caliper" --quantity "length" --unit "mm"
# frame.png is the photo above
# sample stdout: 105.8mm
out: 90.99mm
